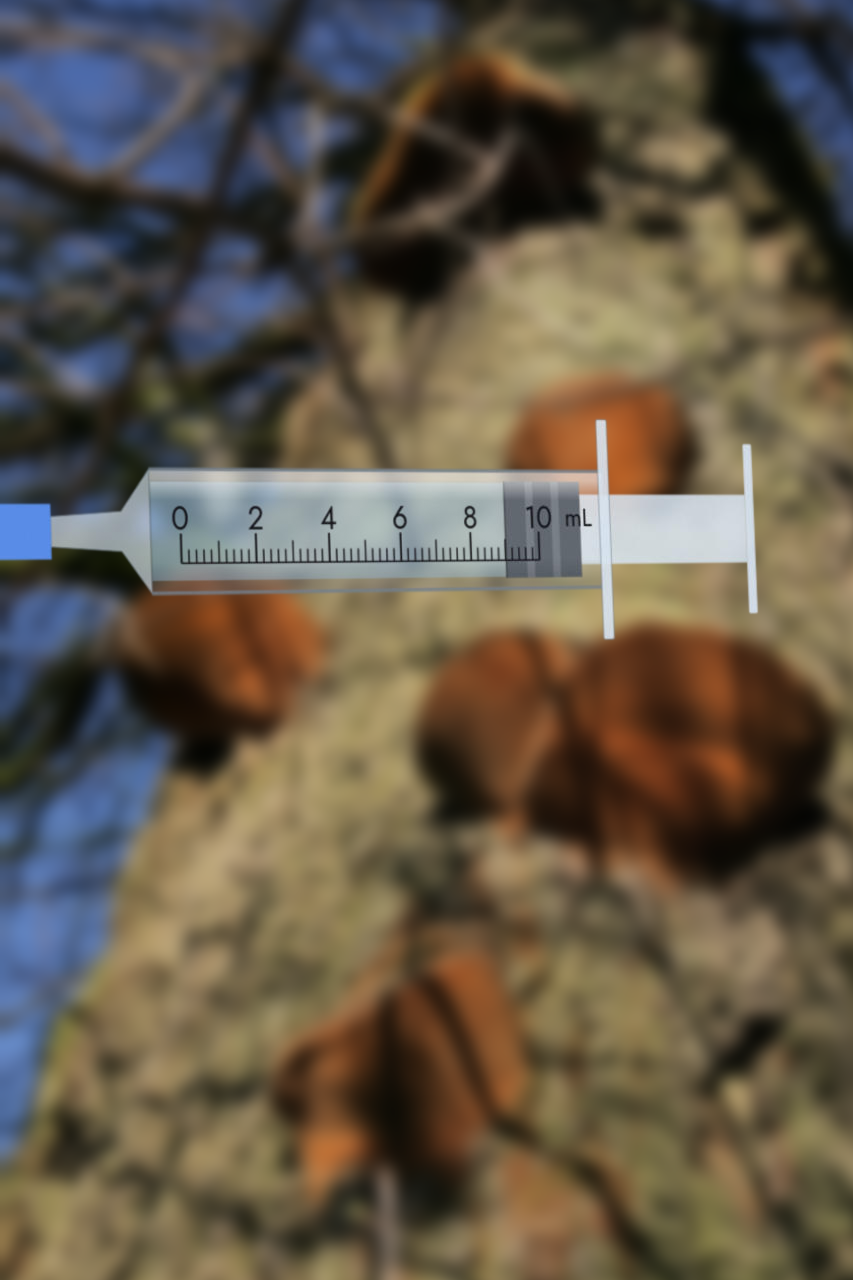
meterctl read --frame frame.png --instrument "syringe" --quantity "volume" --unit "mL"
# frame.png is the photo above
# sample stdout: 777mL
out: 9mL
